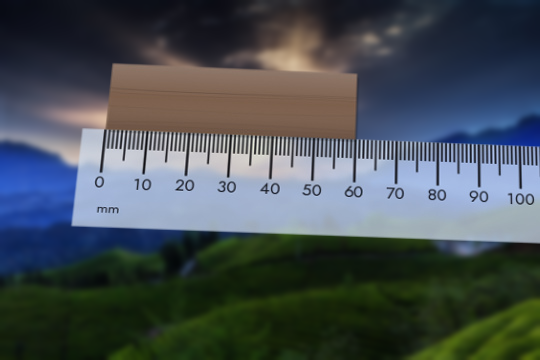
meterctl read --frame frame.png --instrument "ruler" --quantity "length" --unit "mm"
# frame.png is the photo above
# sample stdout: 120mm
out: 60mm
